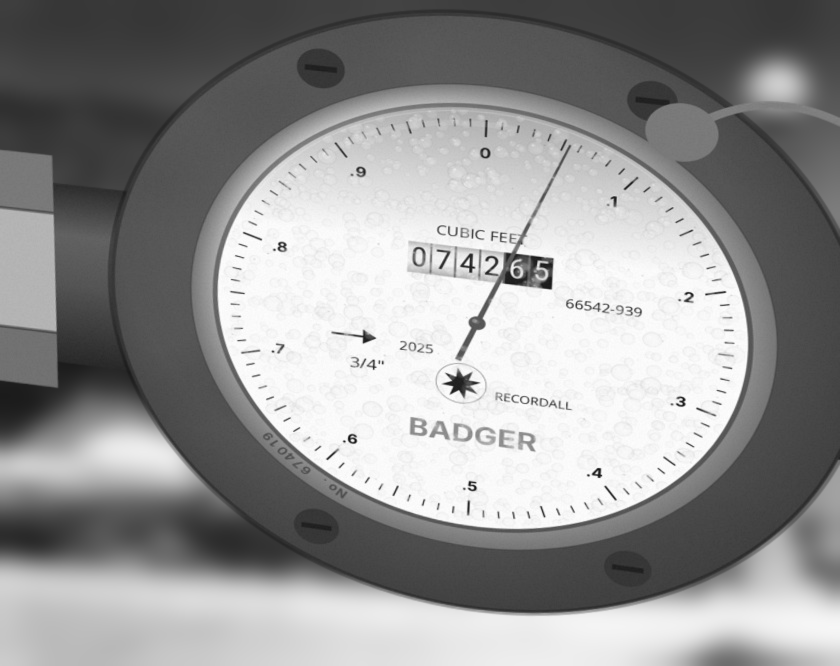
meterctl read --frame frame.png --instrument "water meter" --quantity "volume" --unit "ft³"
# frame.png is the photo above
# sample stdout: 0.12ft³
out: 74265.05ft³
